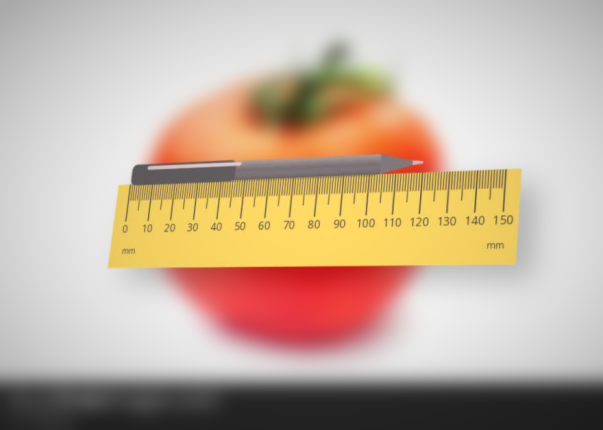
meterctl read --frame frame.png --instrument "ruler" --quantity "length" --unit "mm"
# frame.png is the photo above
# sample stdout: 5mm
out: 120mm
